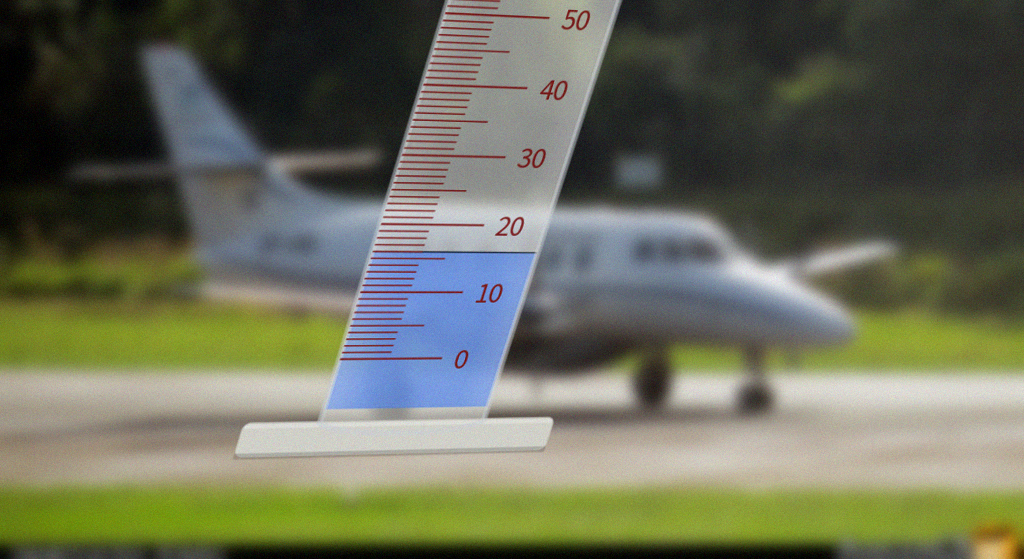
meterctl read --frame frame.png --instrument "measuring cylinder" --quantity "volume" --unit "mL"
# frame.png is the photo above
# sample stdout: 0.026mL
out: 16mL
